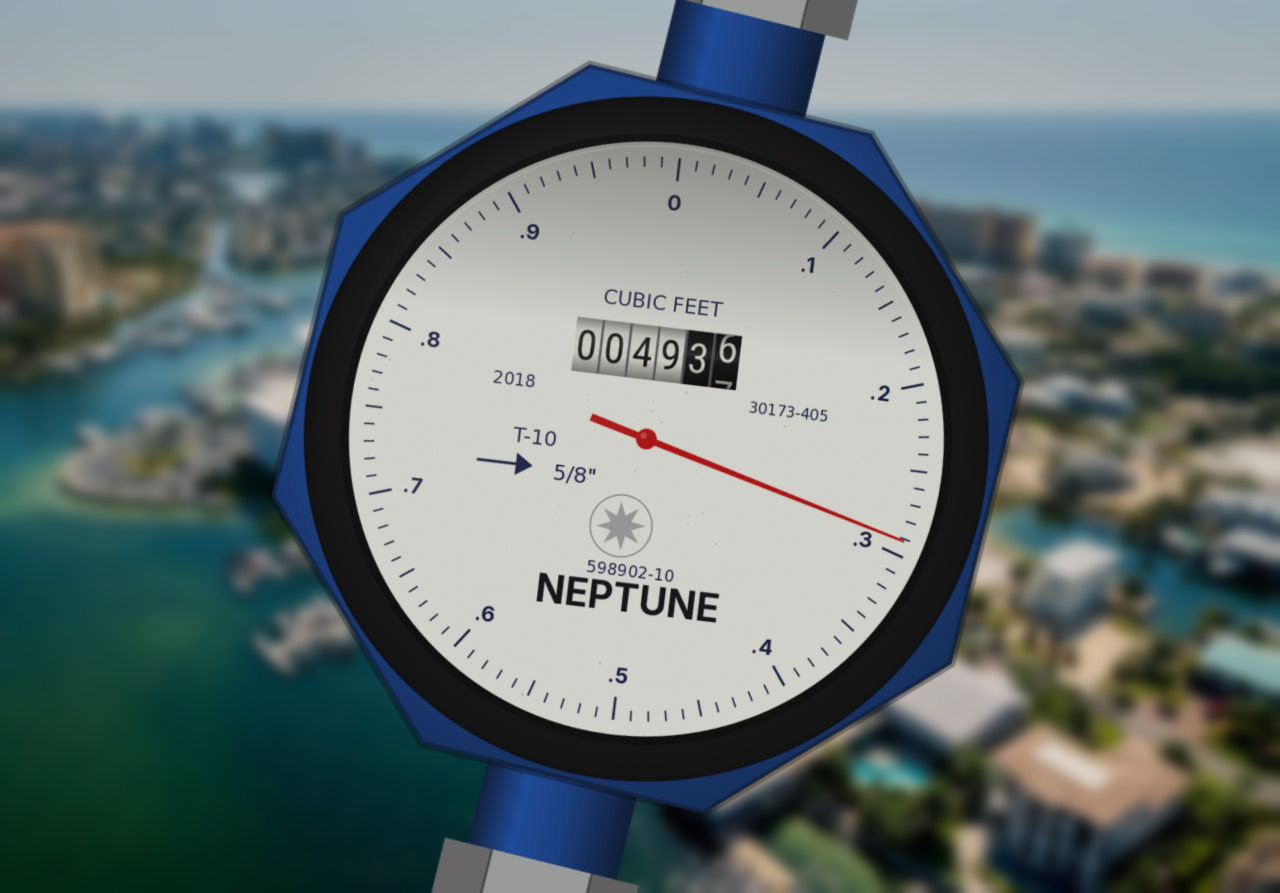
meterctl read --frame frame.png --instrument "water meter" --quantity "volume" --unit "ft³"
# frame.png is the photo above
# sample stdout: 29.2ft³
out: 4936.29ft³
